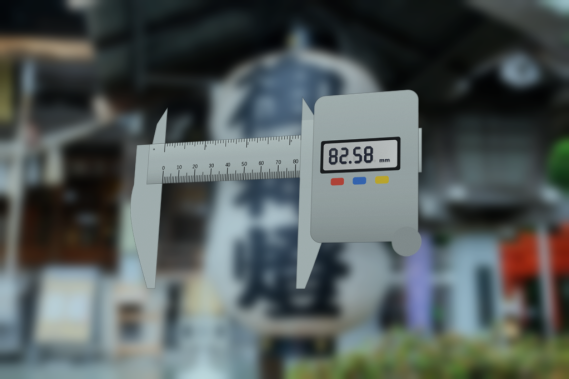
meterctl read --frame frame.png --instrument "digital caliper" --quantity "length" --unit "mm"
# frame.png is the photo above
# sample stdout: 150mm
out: 82.58mm
